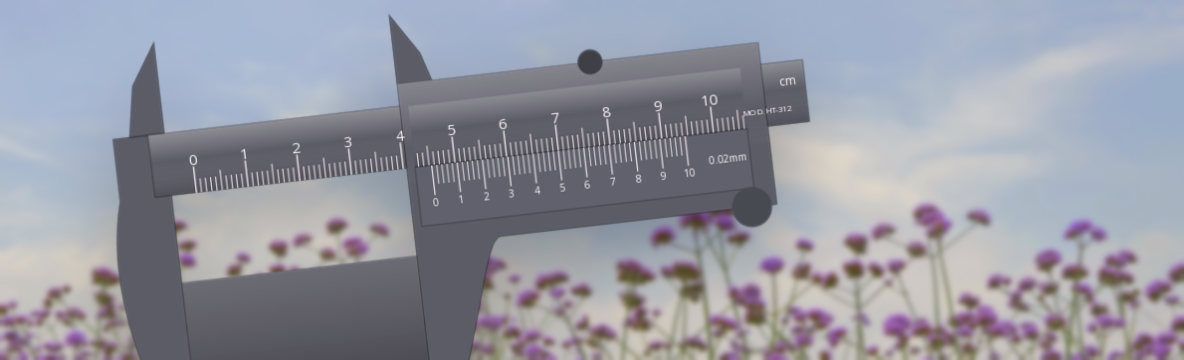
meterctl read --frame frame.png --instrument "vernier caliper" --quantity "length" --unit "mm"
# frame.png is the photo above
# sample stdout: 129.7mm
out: 45.5mm
